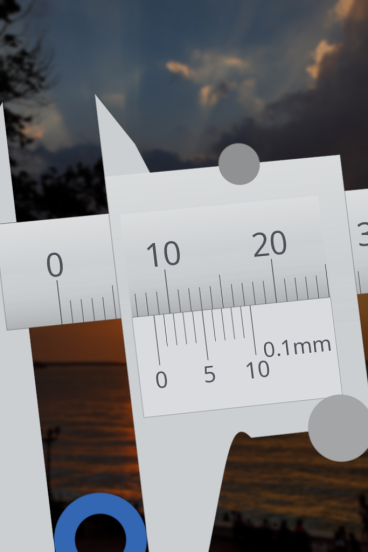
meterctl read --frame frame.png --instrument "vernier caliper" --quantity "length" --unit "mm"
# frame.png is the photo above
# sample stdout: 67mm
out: 8.5mm
